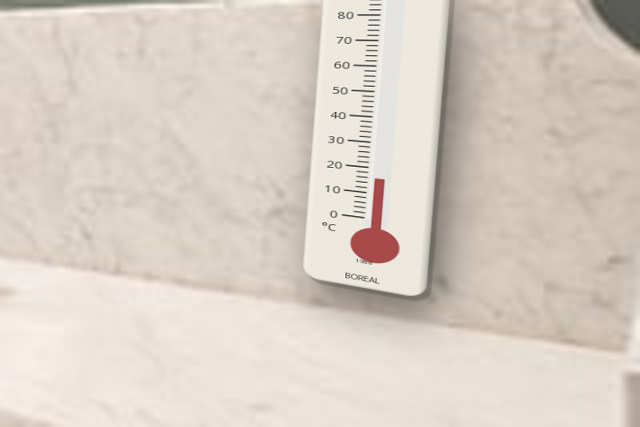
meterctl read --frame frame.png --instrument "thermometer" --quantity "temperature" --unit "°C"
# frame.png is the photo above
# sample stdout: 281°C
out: 16°C
